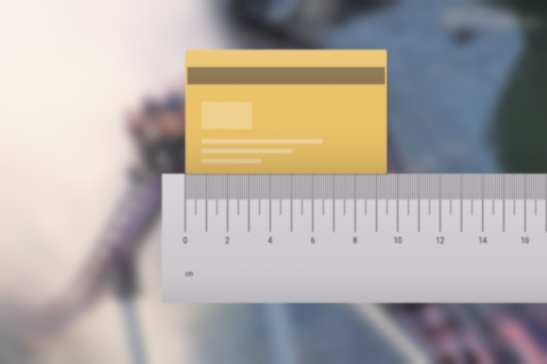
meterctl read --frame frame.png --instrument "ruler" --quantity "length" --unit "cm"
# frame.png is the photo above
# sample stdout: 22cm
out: 9.5cm
